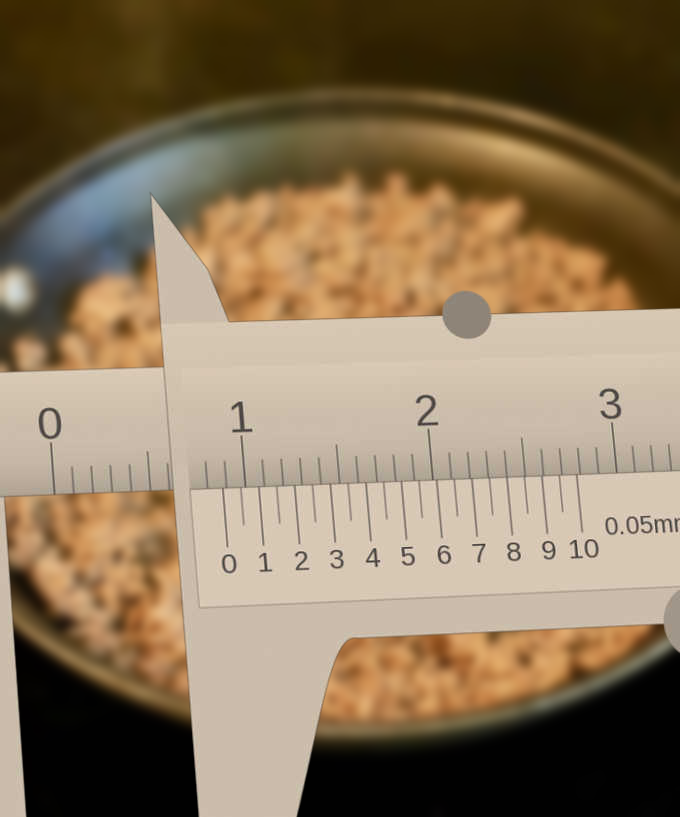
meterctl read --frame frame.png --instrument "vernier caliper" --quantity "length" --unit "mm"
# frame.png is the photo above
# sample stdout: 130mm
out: 8.8mm
